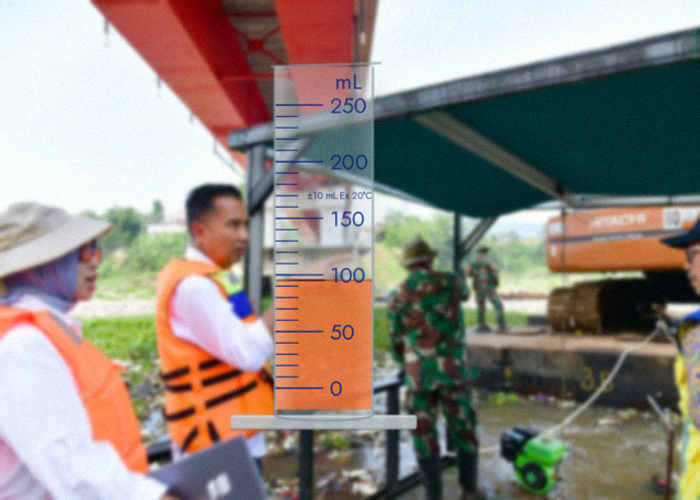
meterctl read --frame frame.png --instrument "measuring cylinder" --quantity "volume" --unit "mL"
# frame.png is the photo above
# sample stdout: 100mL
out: 95mL
